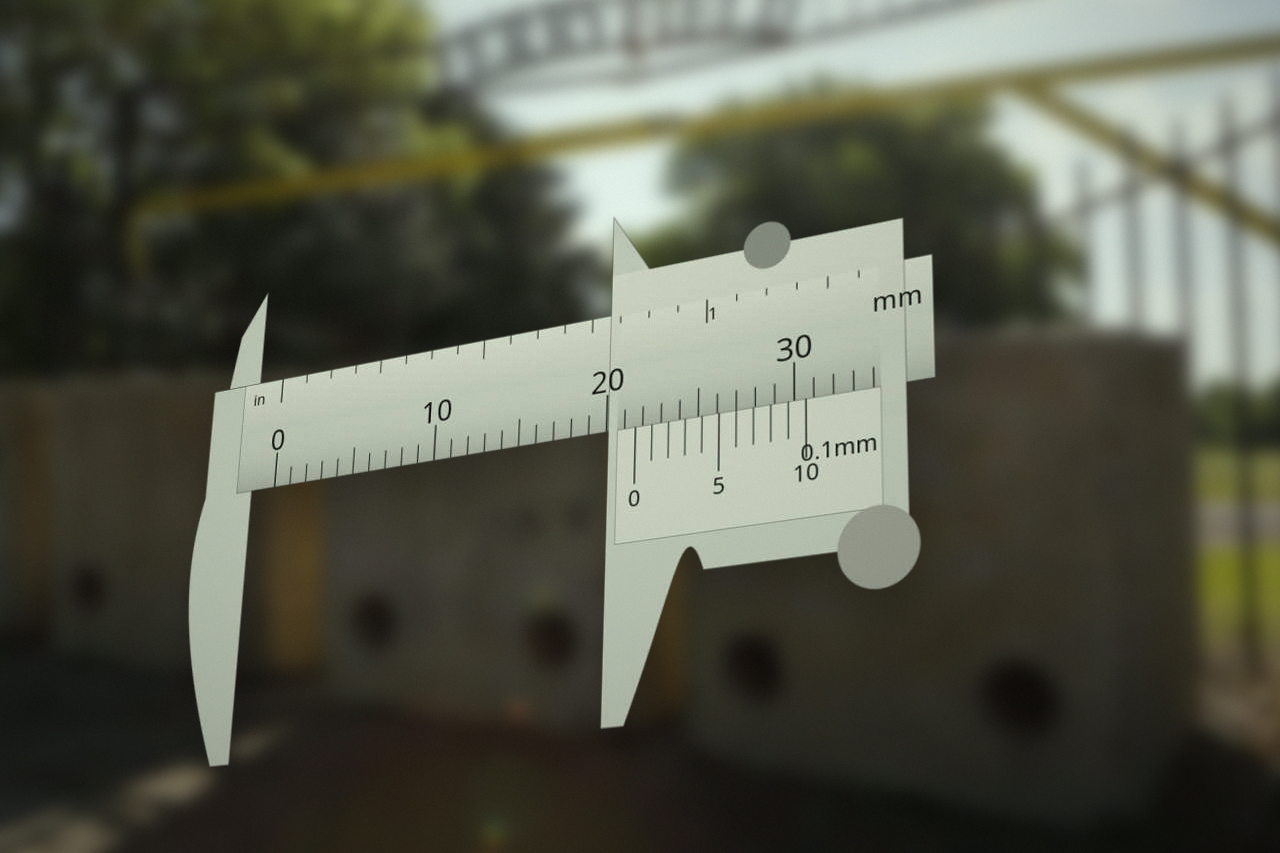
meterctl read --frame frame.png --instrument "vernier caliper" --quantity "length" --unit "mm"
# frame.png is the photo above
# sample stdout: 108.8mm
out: 21.6mm
